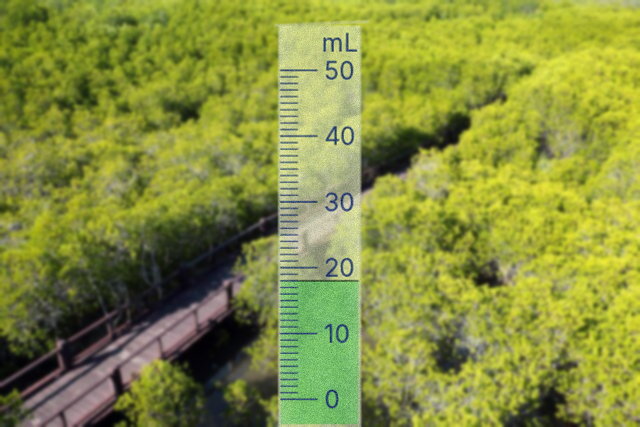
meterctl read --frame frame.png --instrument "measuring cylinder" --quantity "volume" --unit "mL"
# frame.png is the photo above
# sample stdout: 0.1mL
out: 18mL
